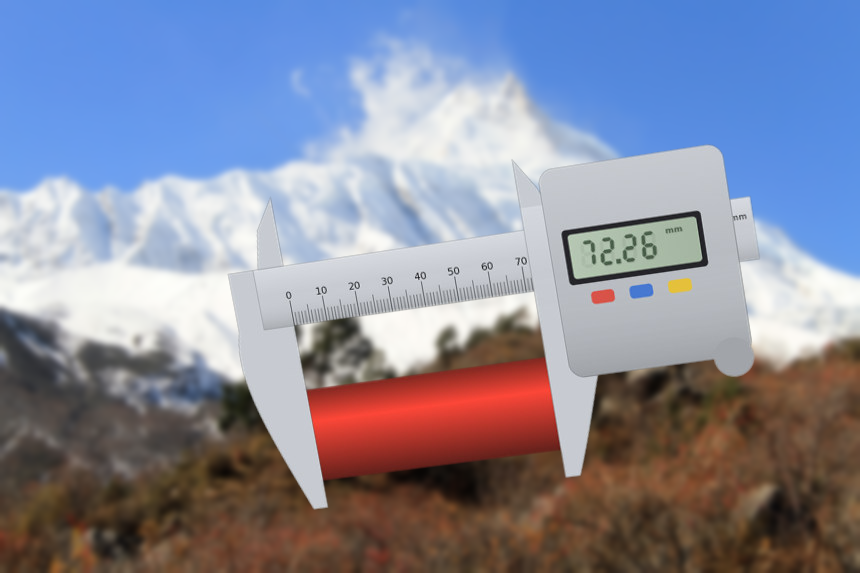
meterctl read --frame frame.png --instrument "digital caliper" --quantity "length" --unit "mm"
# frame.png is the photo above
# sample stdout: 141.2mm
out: 72.26mm
